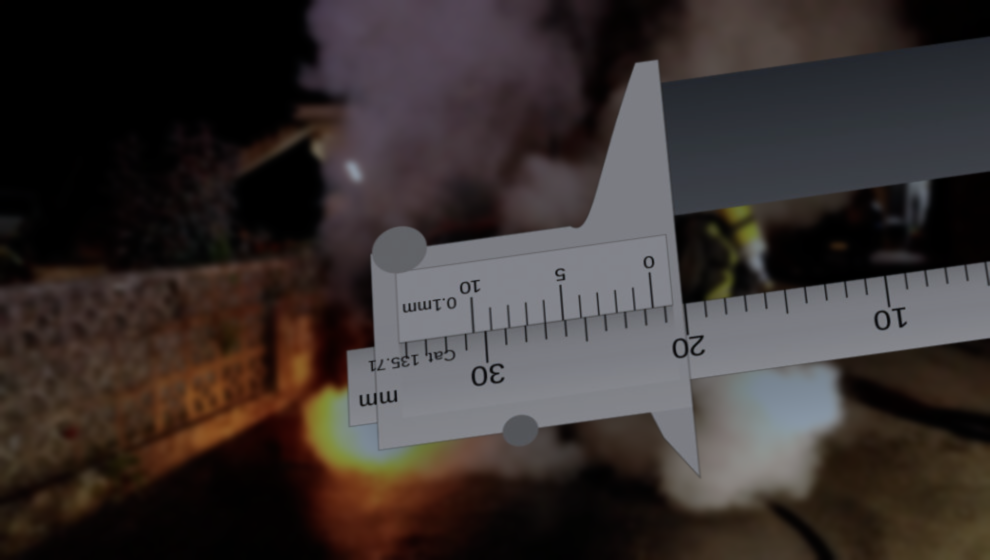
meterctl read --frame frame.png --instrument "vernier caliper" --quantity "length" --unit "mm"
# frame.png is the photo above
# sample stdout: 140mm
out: 21.6mm
